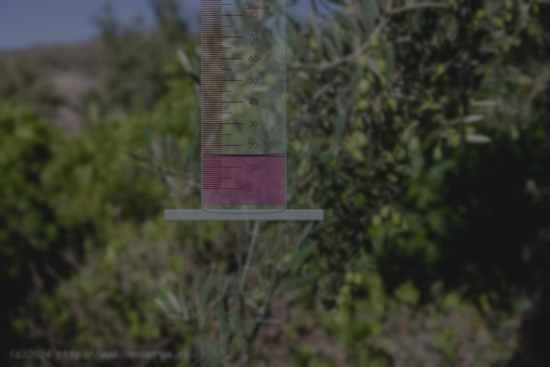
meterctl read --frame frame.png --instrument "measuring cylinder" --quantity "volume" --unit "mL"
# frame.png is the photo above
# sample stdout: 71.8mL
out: 15mL
